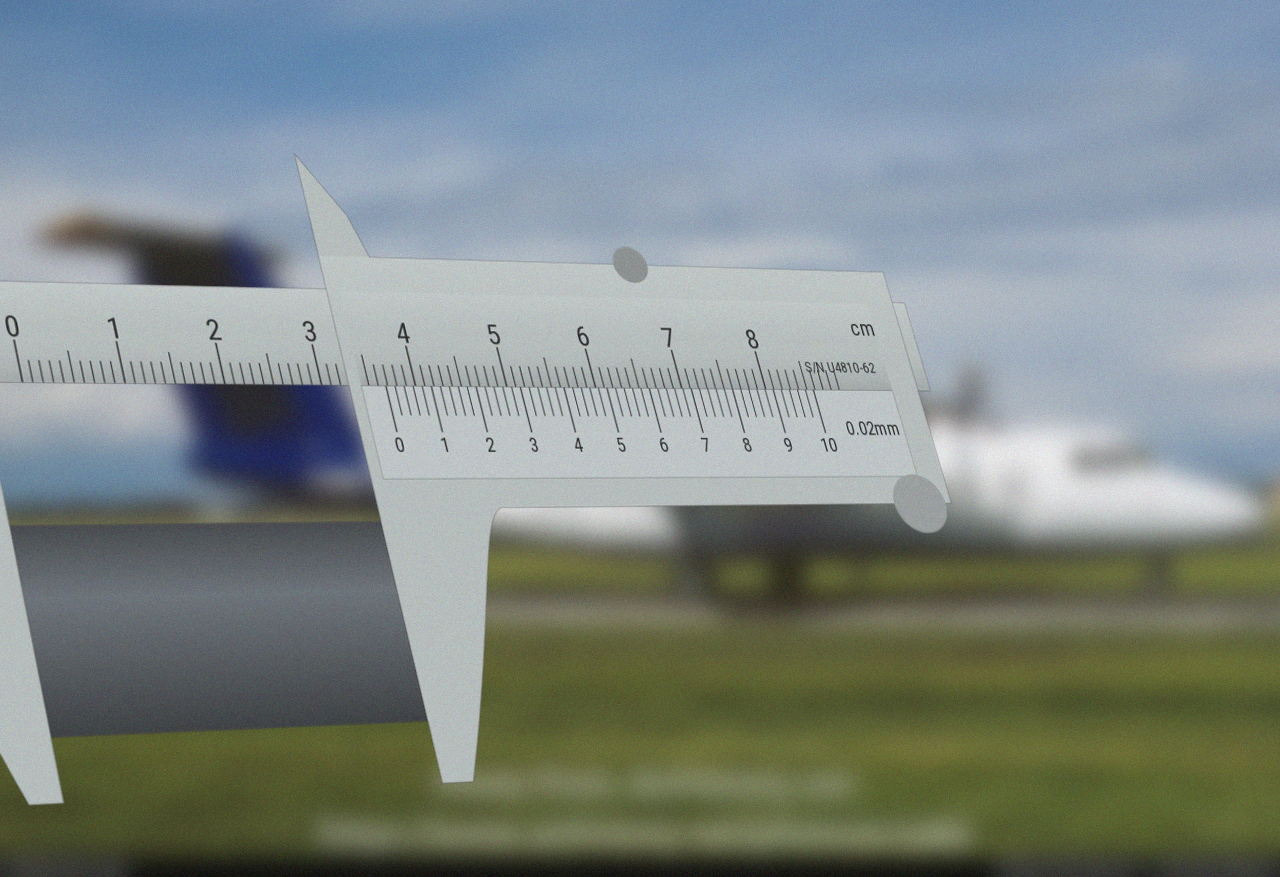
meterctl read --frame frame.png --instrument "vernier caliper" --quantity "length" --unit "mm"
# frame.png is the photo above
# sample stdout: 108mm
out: 36.8mm
